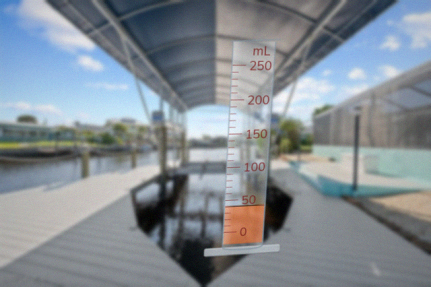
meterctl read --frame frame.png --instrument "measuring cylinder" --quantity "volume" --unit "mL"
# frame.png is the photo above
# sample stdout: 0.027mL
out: 40mL
